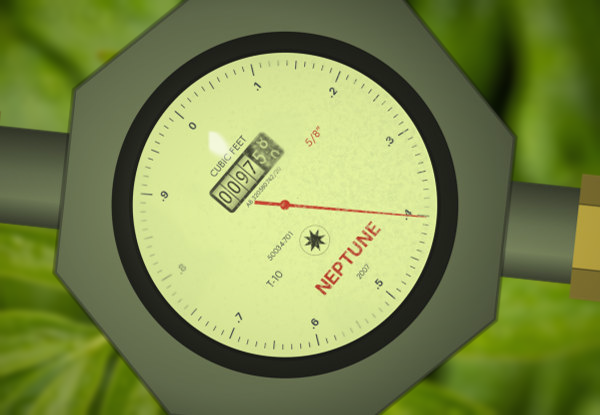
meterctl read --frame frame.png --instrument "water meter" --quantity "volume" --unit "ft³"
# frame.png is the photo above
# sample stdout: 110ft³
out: 9758.40ft³
